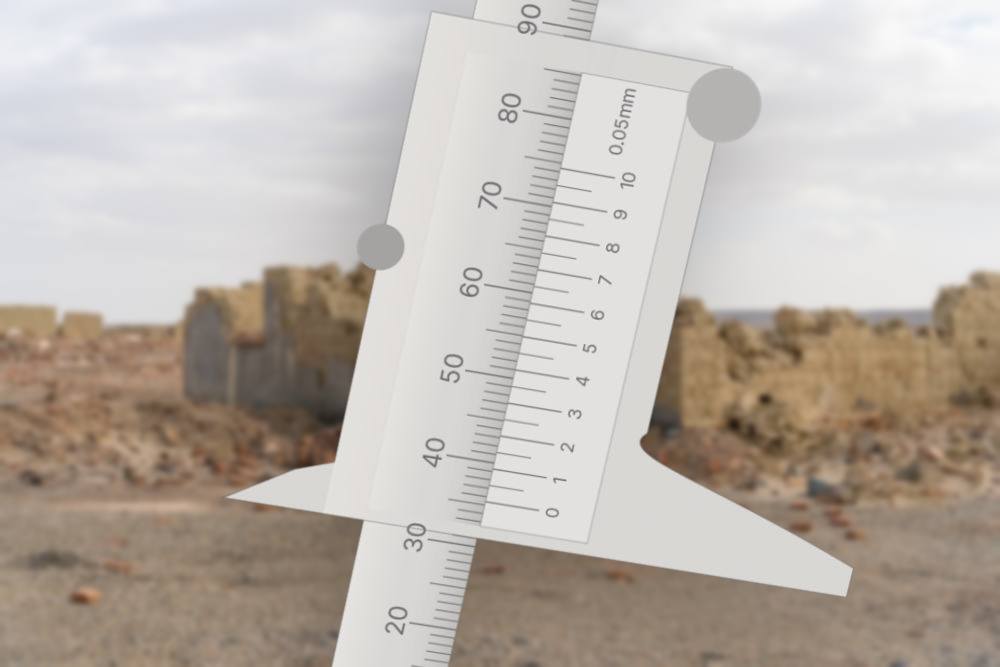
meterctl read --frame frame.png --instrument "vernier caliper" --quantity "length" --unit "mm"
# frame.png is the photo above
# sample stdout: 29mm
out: 35.4mm
